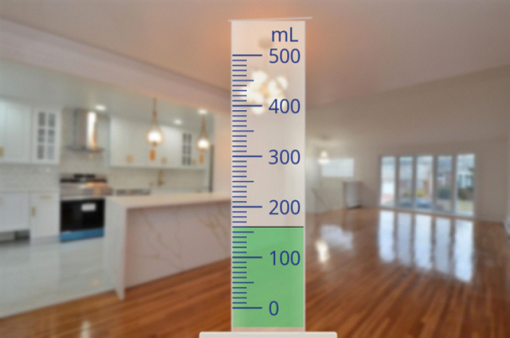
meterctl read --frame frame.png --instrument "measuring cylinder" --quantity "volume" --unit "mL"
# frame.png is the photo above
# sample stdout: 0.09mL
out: 160mL
